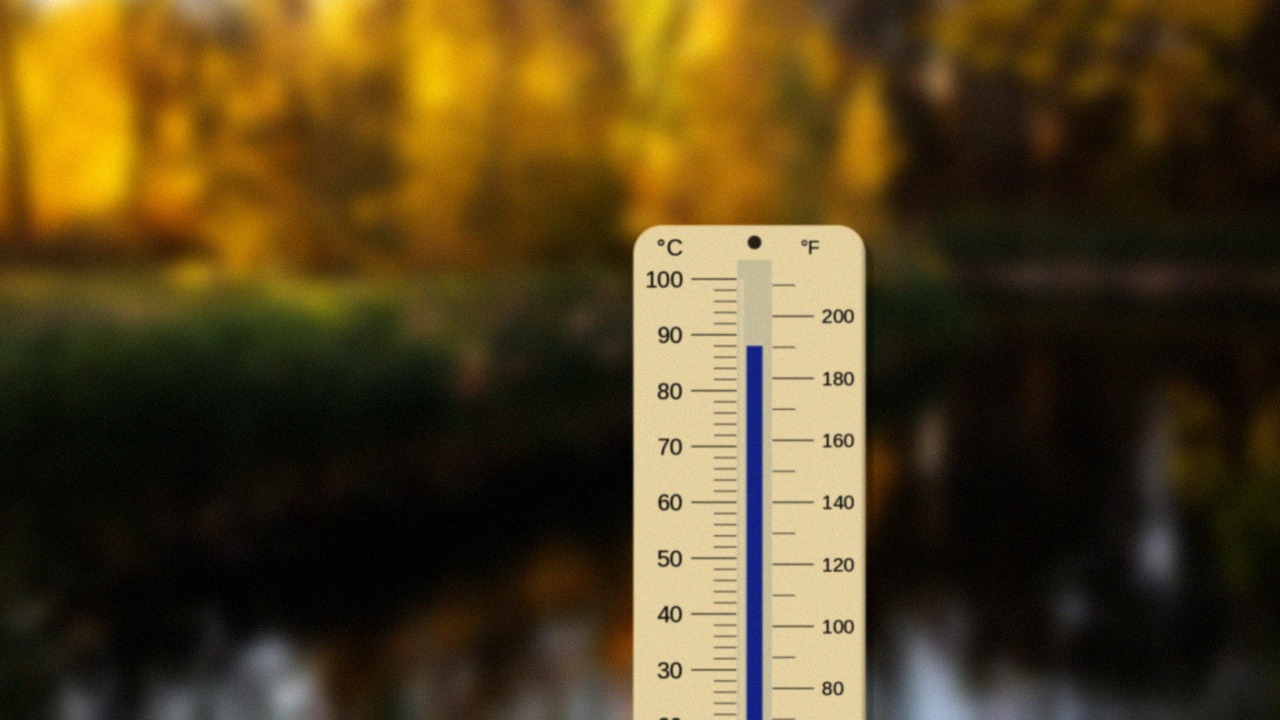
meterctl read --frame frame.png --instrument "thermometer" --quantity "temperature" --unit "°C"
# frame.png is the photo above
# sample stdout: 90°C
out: 88°C
